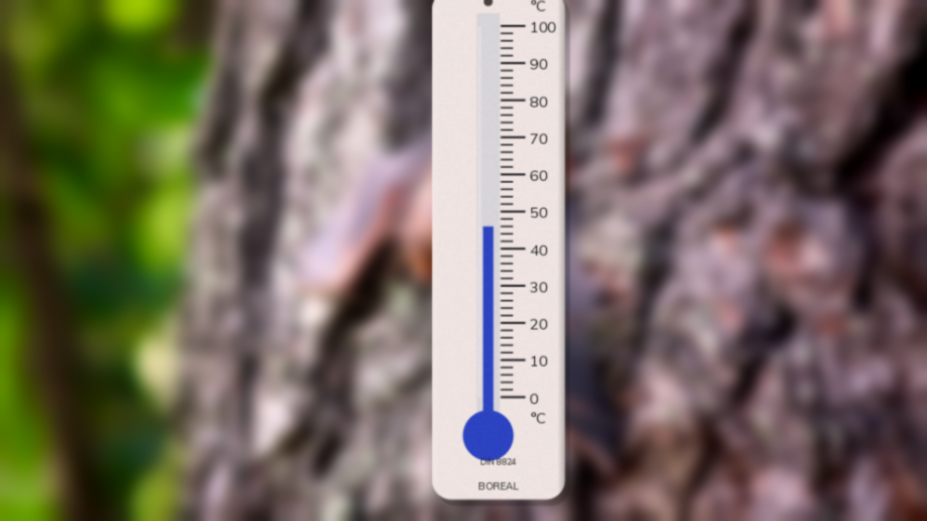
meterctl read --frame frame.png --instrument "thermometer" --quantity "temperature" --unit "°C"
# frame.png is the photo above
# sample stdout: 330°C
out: 46°C
